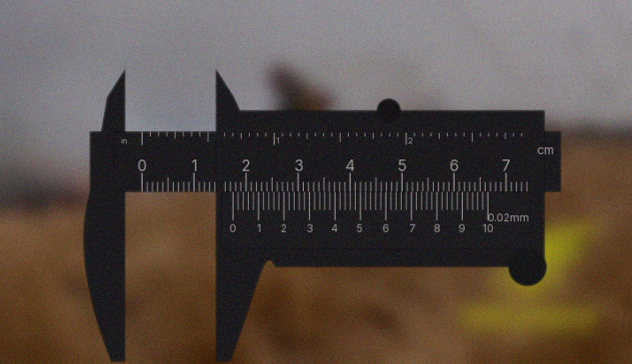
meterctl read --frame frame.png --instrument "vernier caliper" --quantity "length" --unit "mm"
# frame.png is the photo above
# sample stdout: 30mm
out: 17.5mm
